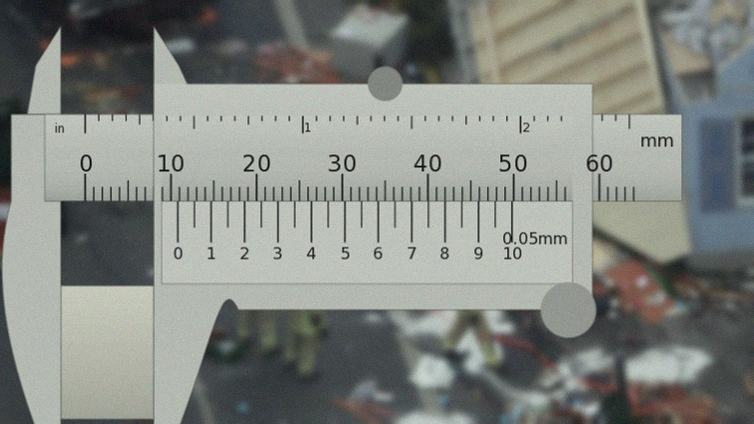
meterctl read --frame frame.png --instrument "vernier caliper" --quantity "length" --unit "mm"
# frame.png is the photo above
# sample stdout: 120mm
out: 10.8mm
